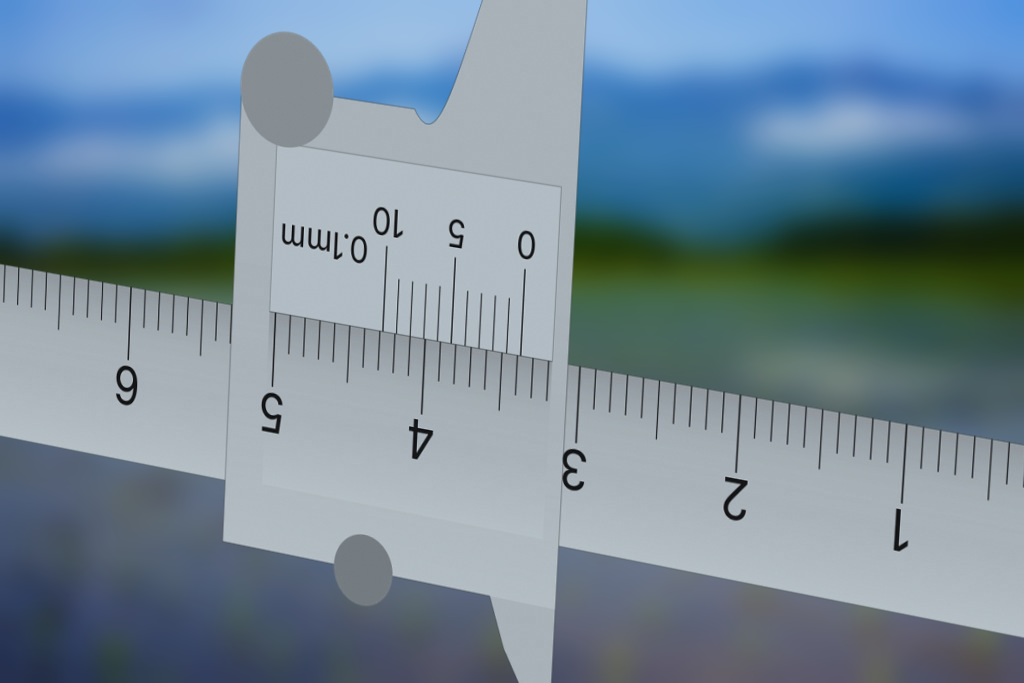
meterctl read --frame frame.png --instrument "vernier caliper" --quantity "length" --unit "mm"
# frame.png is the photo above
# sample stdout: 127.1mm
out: 33.8mm
